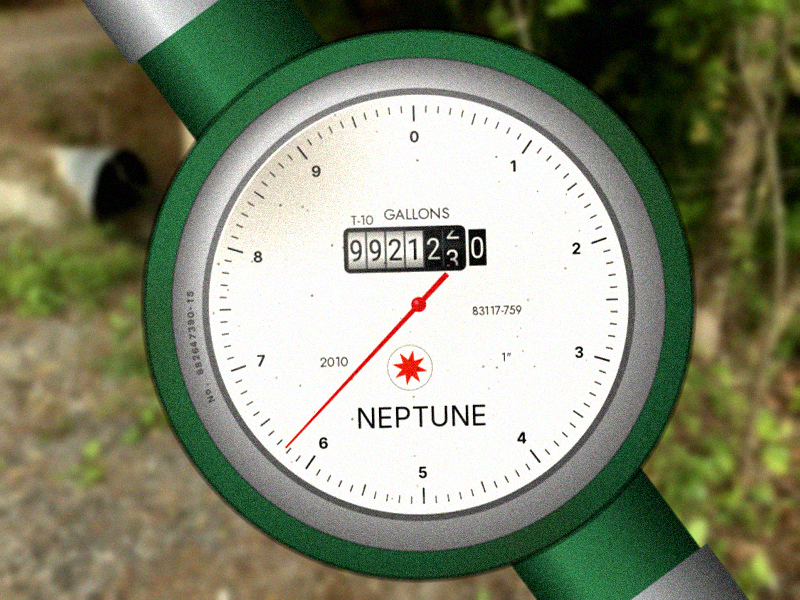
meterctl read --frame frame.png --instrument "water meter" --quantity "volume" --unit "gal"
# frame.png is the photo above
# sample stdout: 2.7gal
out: 9921226.2gal
